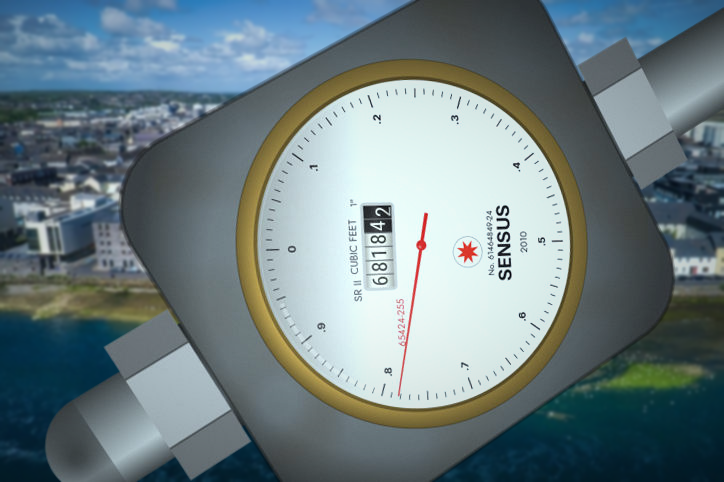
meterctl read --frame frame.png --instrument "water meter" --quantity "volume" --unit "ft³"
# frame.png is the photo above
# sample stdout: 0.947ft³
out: 681841.78ft³
